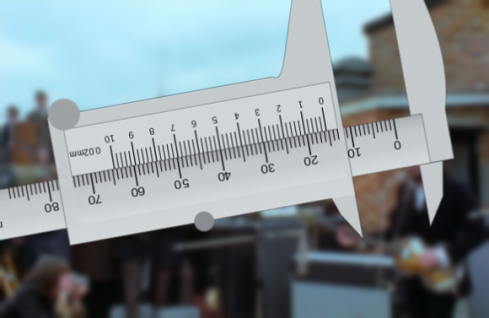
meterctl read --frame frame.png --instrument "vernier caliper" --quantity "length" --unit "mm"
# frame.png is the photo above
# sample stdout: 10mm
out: 15.5mm
